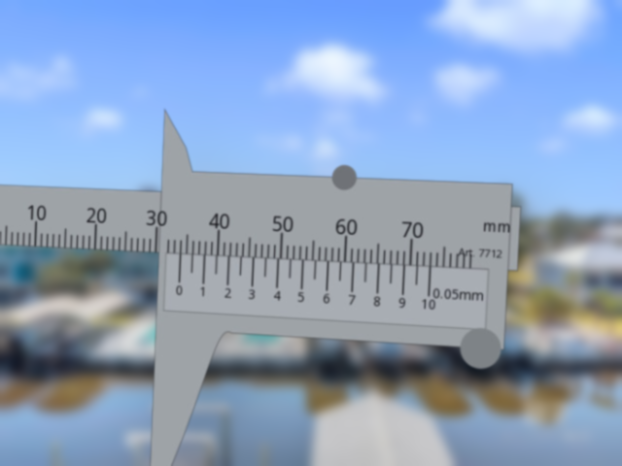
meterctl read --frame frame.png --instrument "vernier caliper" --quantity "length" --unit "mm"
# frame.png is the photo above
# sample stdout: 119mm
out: 34.0mm
